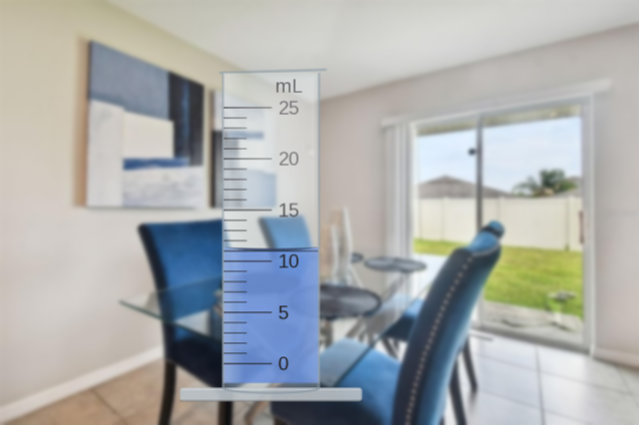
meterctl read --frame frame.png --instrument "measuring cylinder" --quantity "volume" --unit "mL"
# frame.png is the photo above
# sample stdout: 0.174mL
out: 11mL
